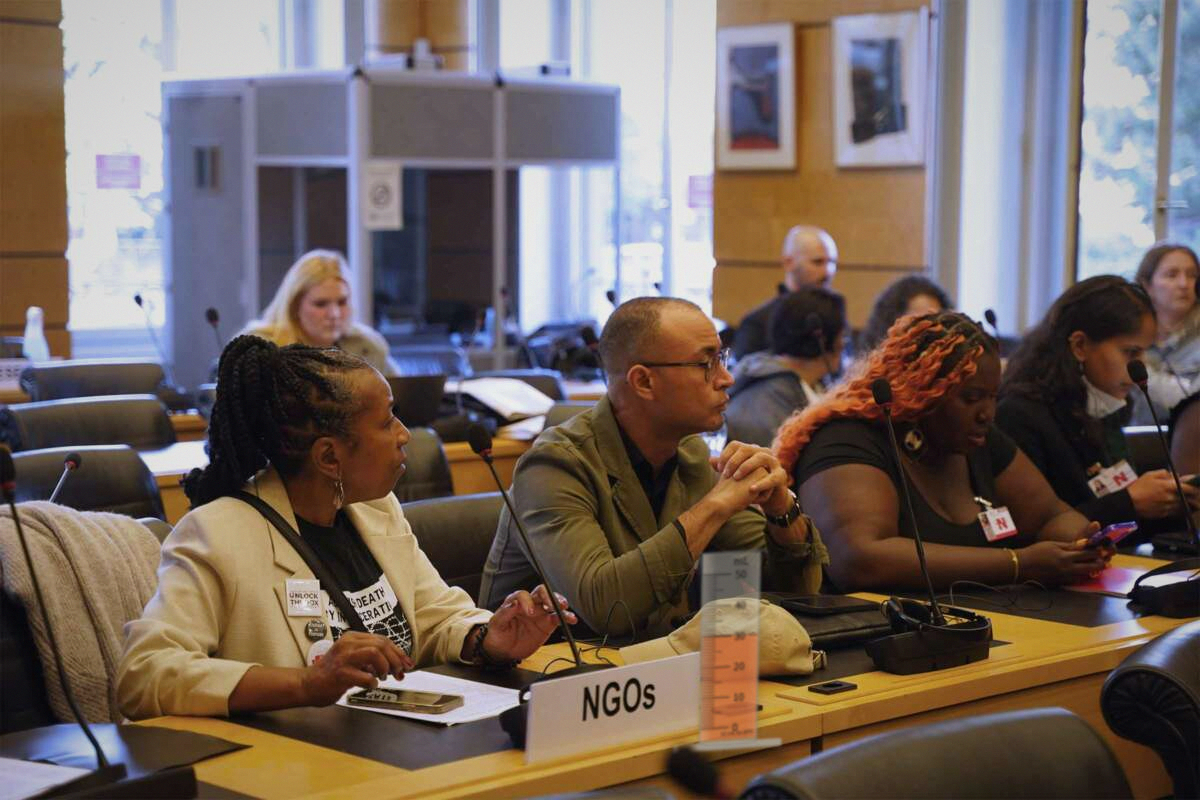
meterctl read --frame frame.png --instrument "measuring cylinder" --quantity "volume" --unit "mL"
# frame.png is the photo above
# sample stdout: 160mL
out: 30mL
